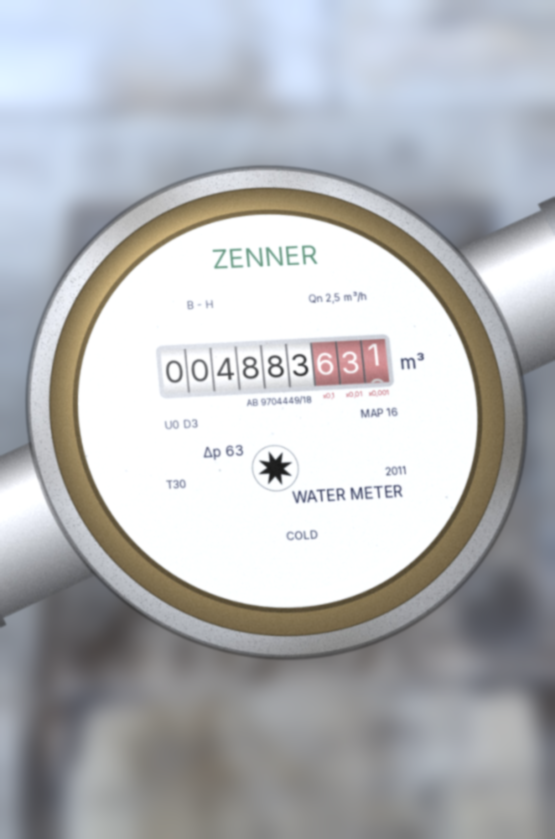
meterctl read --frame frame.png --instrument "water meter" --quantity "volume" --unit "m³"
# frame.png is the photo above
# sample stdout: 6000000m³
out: 4883.631m³
